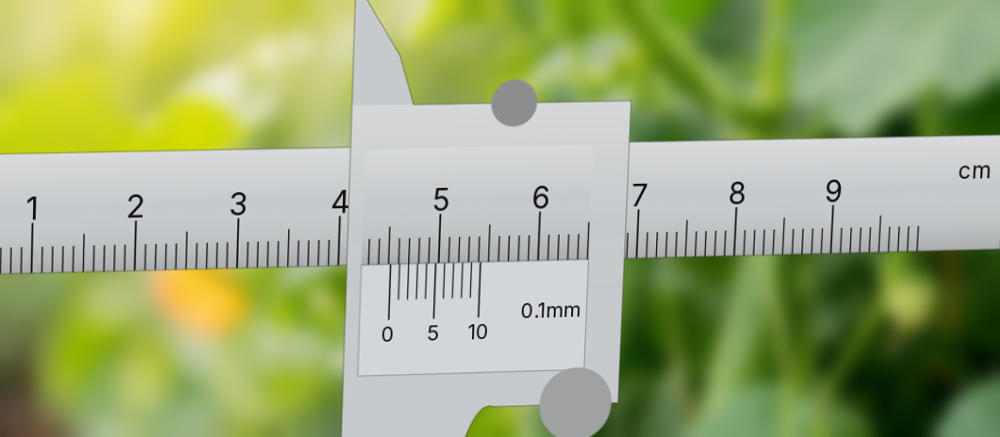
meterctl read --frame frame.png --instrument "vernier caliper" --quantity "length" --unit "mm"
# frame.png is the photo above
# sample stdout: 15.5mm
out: 45.2mm
